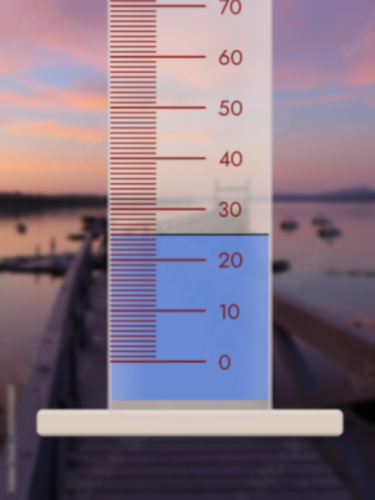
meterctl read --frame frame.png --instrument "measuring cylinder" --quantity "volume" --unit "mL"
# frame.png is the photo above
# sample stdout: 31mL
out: 25mL
